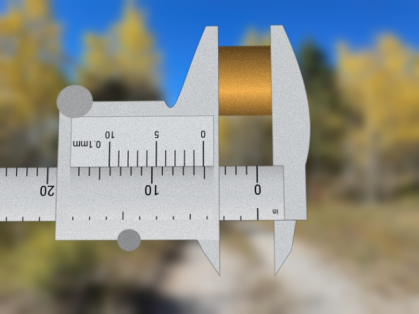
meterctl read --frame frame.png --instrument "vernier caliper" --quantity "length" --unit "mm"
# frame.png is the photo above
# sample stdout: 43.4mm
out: 5.1mm
